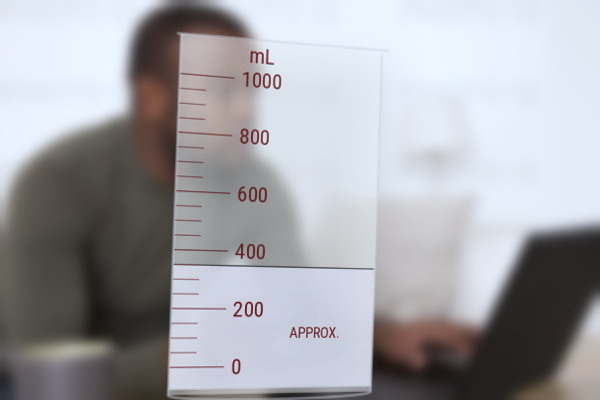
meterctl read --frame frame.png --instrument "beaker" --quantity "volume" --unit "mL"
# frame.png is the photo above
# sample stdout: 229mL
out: 350mL
